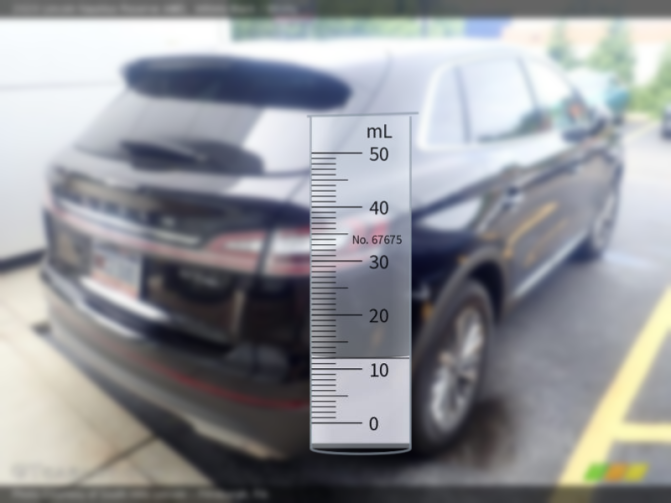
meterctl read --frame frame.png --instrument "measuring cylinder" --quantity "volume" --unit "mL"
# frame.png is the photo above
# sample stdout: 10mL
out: 12mL
